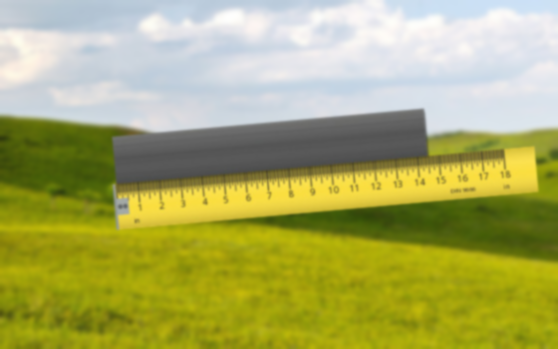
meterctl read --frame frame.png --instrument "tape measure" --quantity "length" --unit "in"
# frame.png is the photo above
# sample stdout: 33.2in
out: 14.5in
